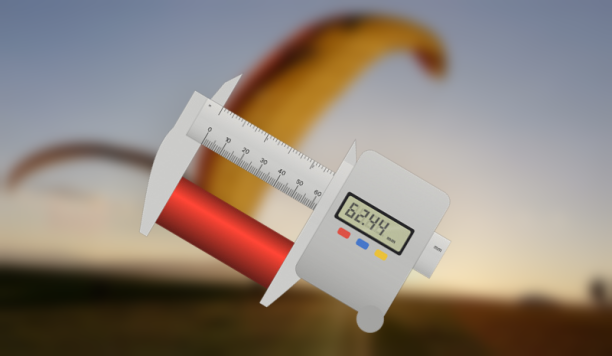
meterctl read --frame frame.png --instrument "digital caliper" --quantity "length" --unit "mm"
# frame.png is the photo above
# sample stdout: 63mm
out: 62.44mm
